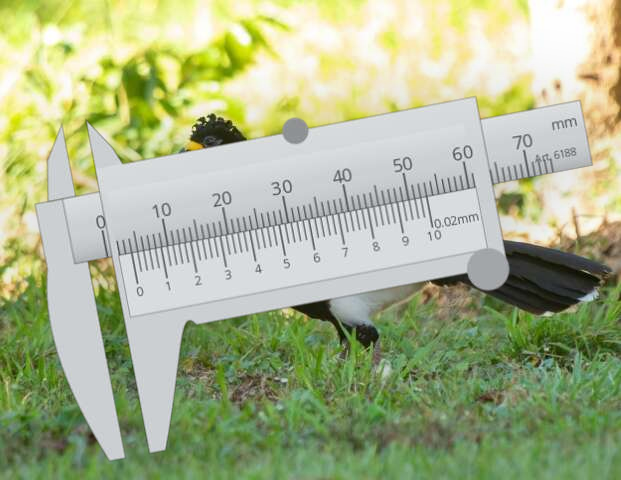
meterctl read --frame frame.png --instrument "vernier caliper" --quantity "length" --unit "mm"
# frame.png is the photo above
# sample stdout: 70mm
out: 4.0mm
